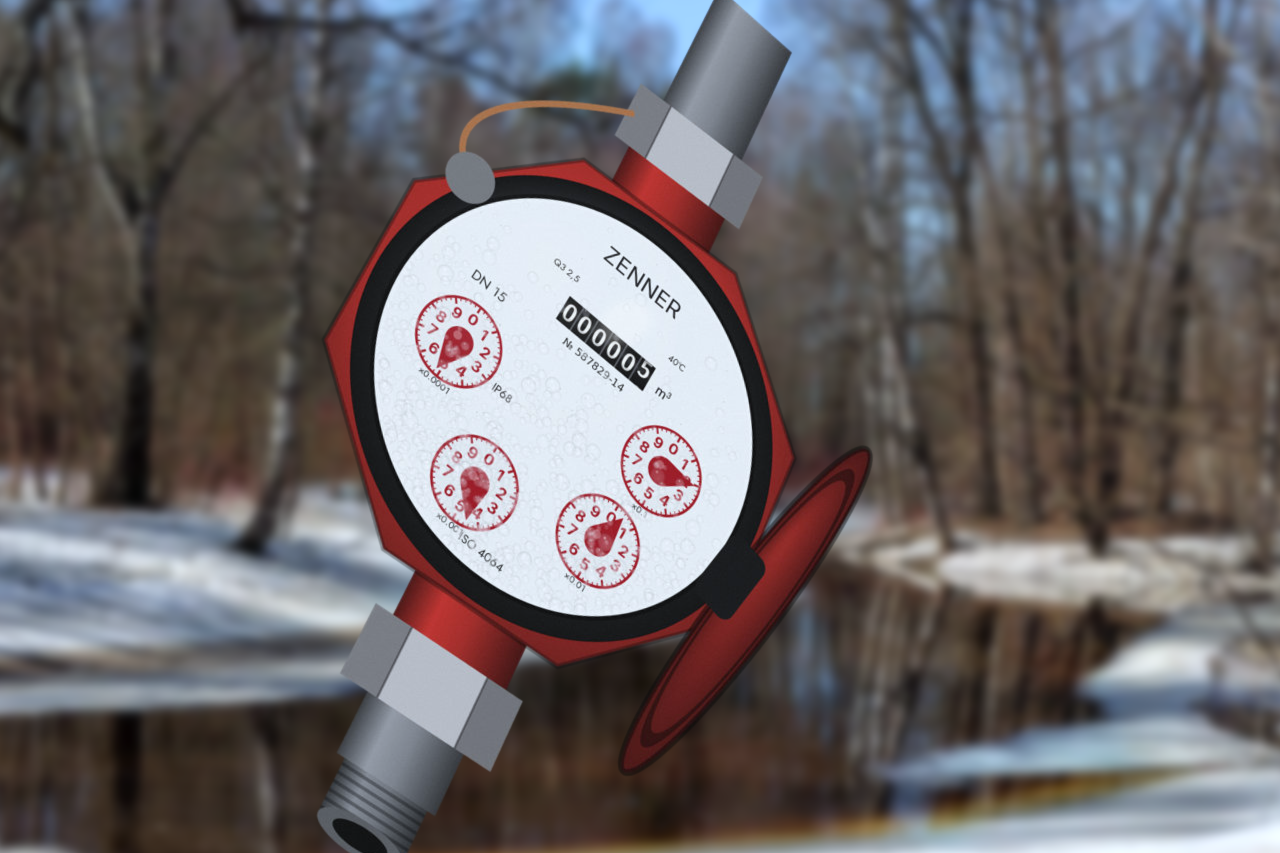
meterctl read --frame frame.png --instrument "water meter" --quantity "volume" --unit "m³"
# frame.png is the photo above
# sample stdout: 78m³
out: 5.2045m³
